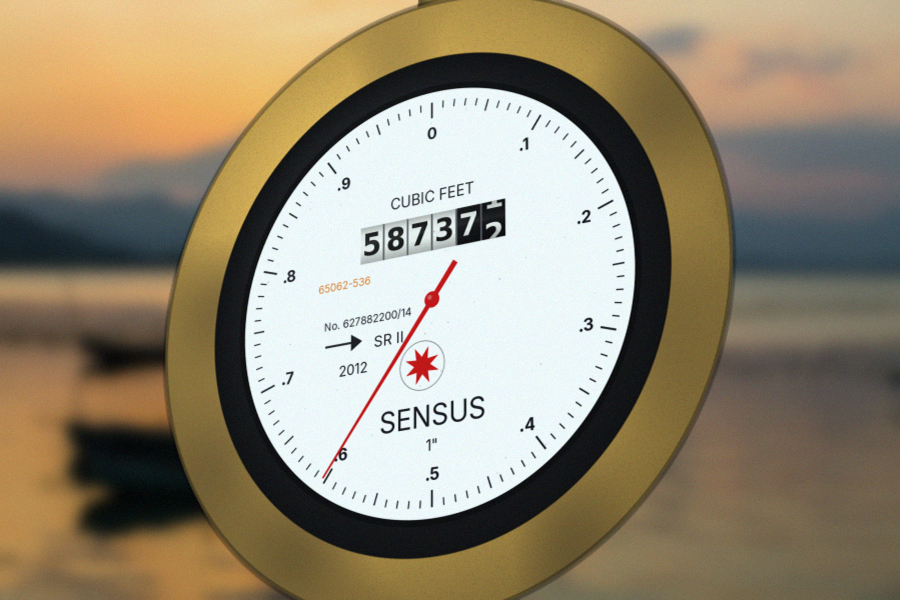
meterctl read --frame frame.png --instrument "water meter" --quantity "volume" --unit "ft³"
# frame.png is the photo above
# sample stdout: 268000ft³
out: 587371.60ft³
